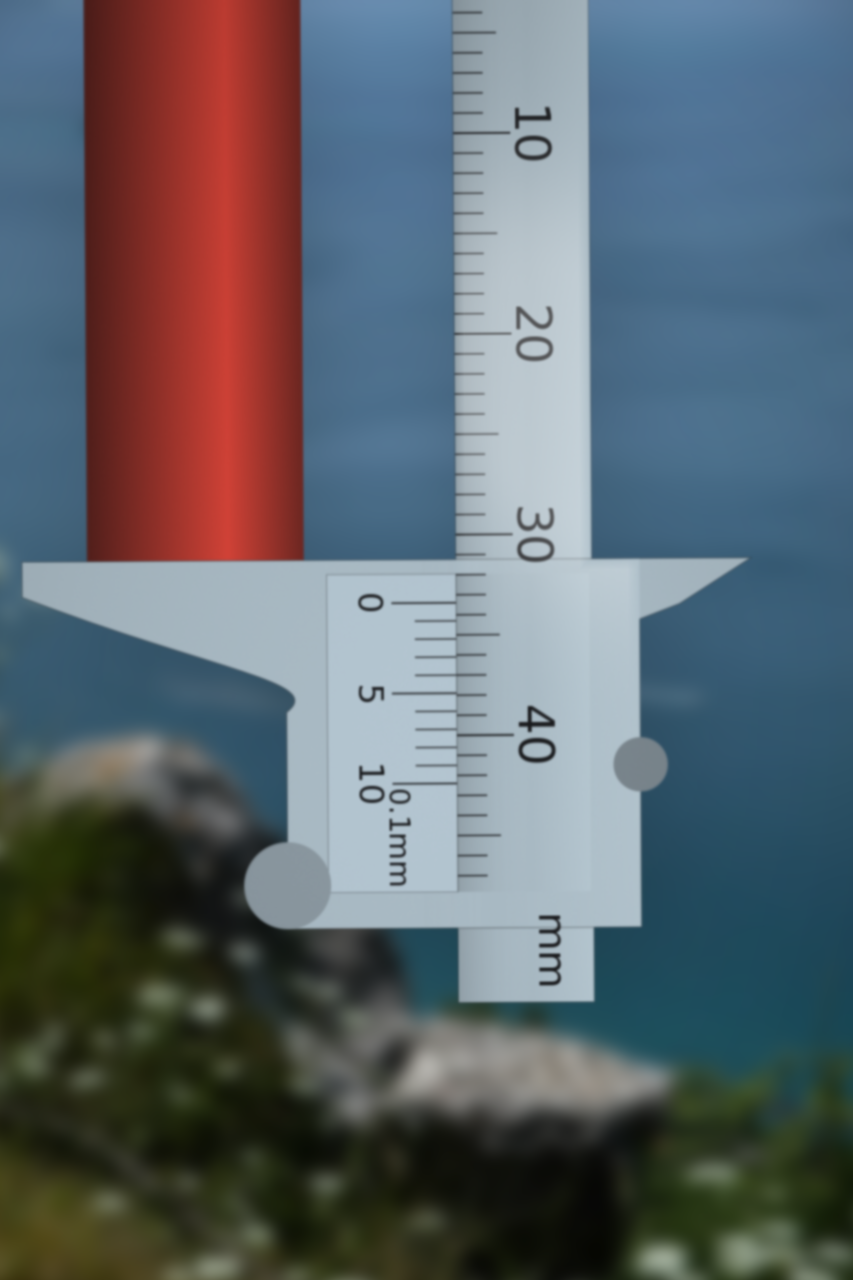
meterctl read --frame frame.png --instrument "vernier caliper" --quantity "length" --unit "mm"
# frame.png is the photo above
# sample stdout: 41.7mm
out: 33.4mm
